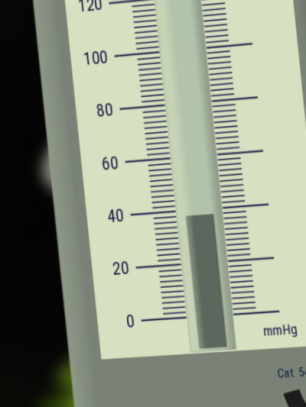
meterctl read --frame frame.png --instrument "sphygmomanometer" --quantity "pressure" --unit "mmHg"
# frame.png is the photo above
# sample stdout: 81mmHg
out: 38mmHg
